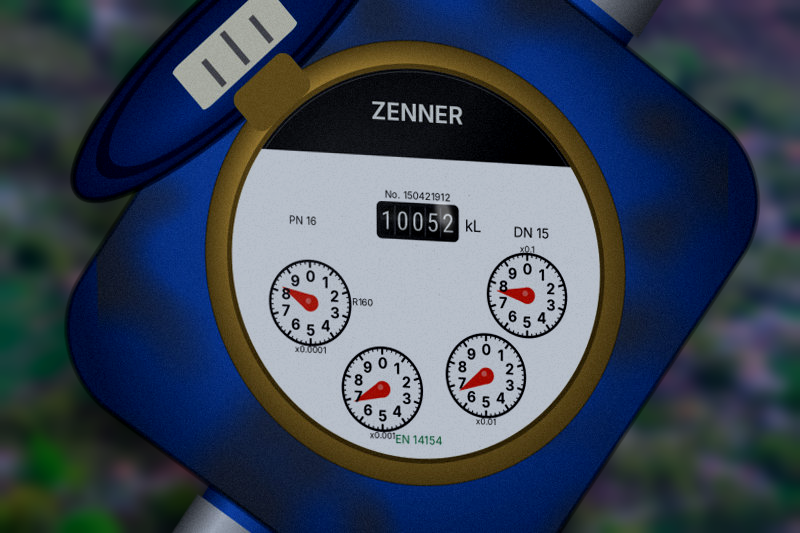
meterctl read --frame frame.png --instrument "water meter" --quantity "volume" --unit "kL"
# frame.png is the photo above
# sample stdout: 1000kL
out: 10052.7668kL
